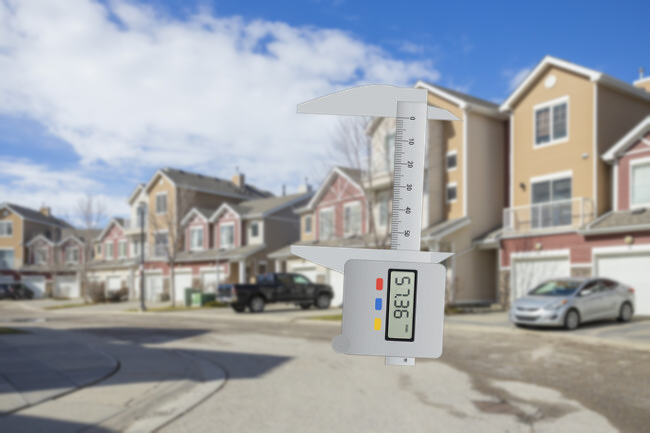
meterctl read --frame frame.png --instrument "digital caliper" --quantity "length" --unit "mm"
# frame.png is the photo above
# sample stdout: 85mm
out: 57.36mm
